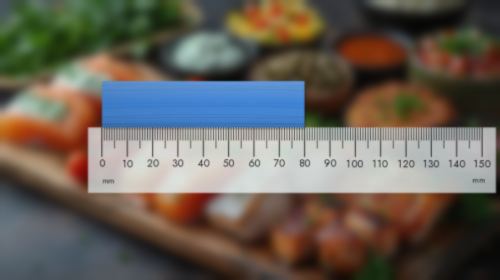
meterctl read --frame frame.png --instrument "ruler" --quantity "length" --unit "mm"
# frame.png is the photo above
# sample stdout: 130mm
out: 80mm
